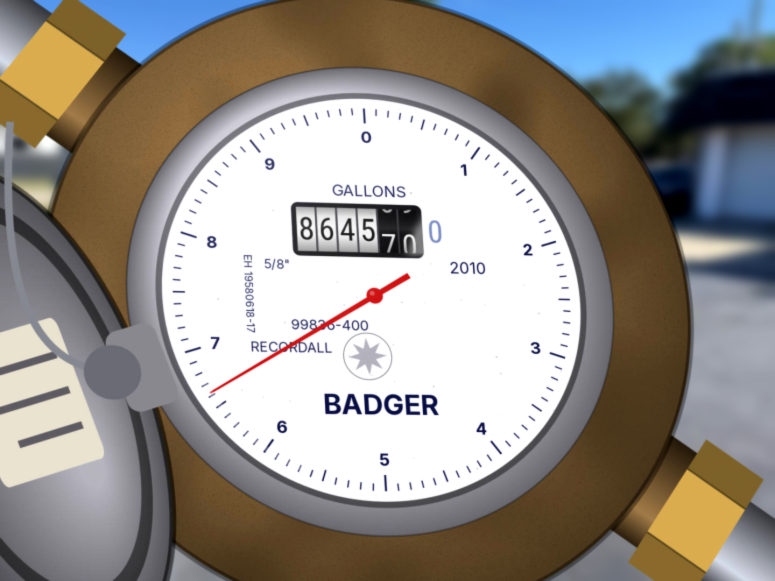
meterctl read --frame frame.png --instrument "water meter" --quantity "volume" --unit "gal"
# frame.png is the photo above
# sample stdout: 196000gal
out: 8645696.6gal
